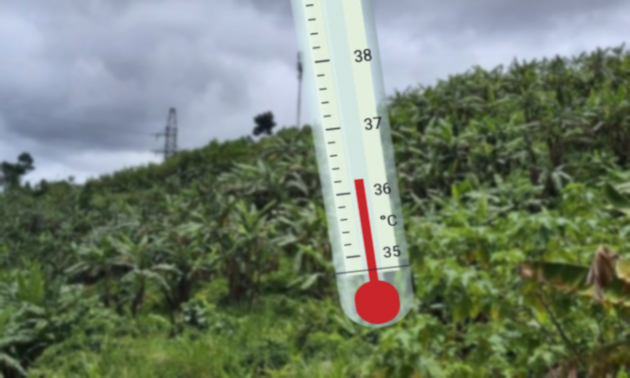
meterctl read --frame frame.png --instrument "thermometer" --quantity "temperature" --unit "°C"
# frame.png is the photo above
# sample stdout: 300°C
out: 36.2°C
